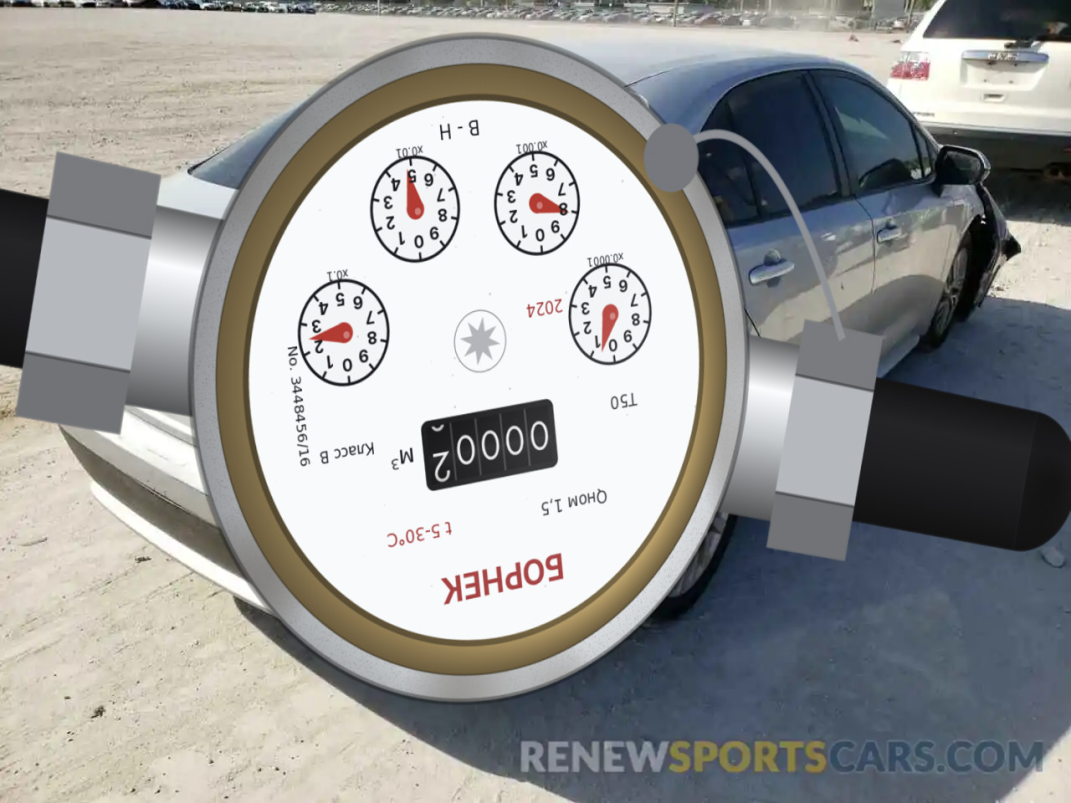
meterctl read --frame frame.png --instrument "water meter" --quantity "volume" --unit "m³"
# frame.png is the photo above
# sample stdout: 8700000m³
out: 2.2480m³
